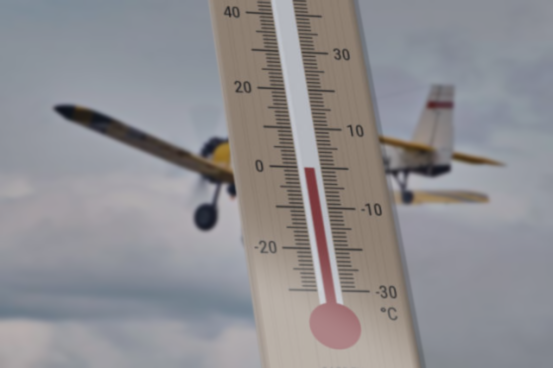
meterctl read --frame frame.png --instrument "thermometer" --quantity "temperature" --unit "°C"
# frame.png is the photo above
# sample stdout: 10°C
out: 0°C
